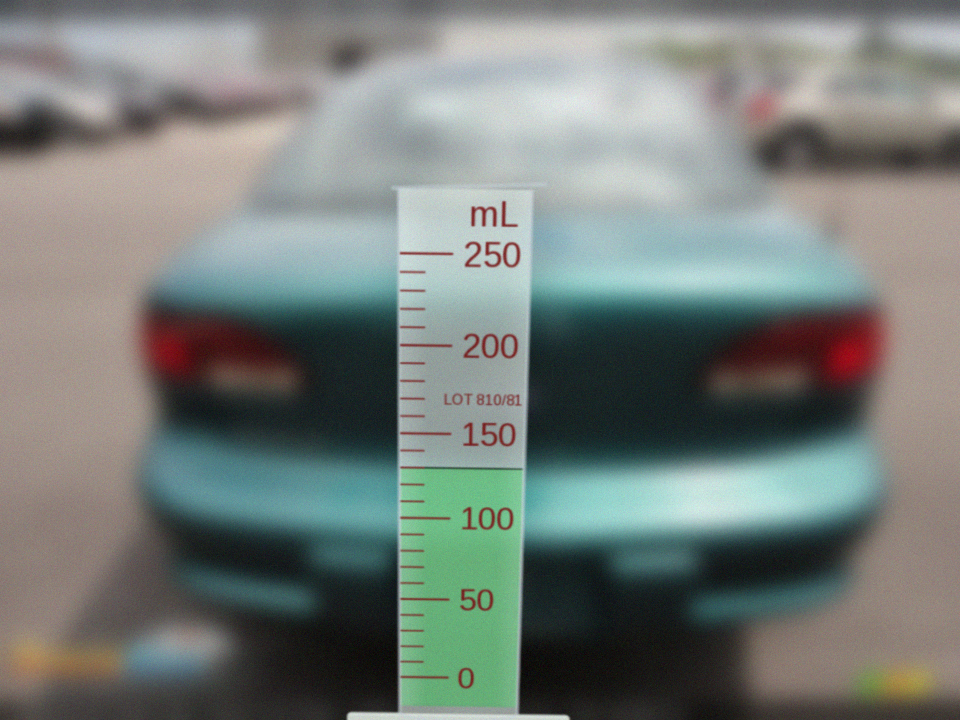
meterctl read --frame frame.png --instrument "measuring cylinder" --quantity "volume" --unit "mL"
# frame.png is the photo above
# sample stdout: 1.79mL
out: 130mL
